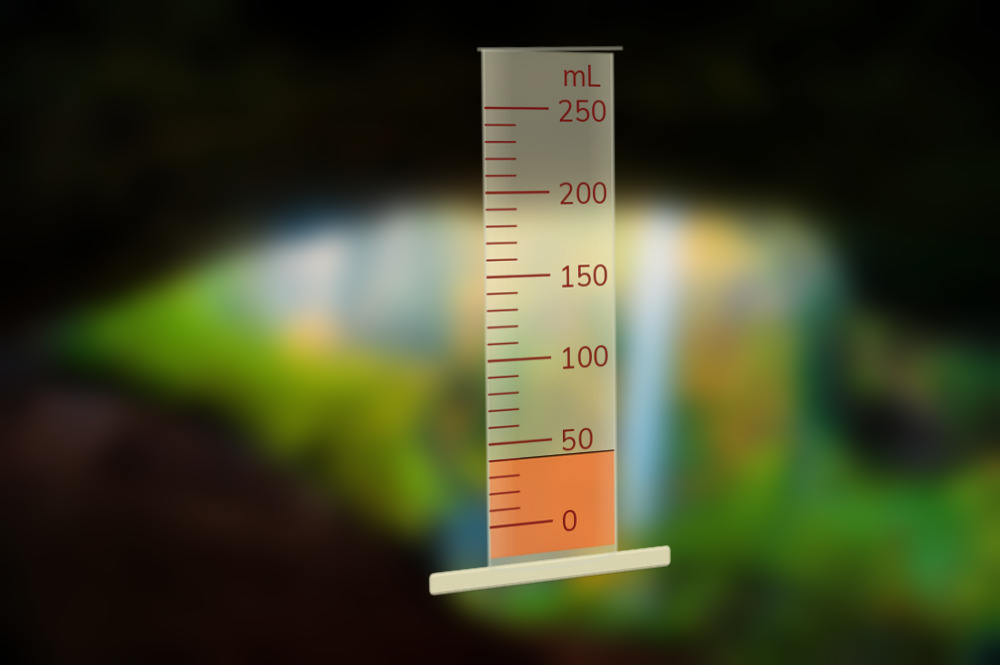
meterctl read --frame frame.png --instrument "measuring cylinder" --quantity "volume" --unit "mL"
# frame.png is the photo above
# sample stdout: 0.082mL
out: 40mL
